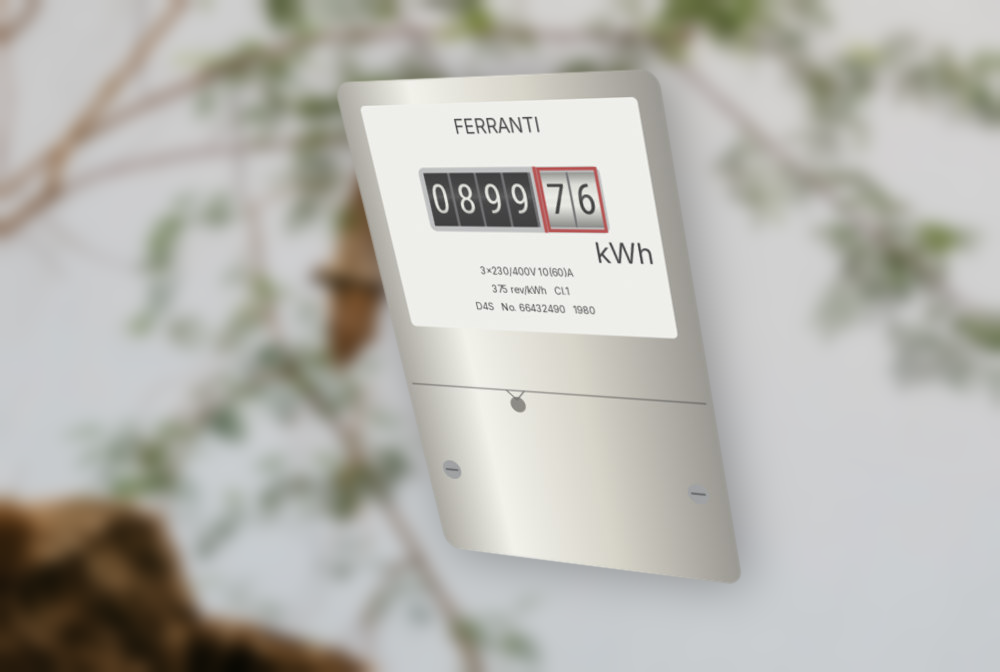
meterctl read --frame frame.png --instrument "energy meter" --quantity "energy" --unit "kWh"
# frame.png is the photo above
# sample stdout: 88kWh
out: 899.76kWh
